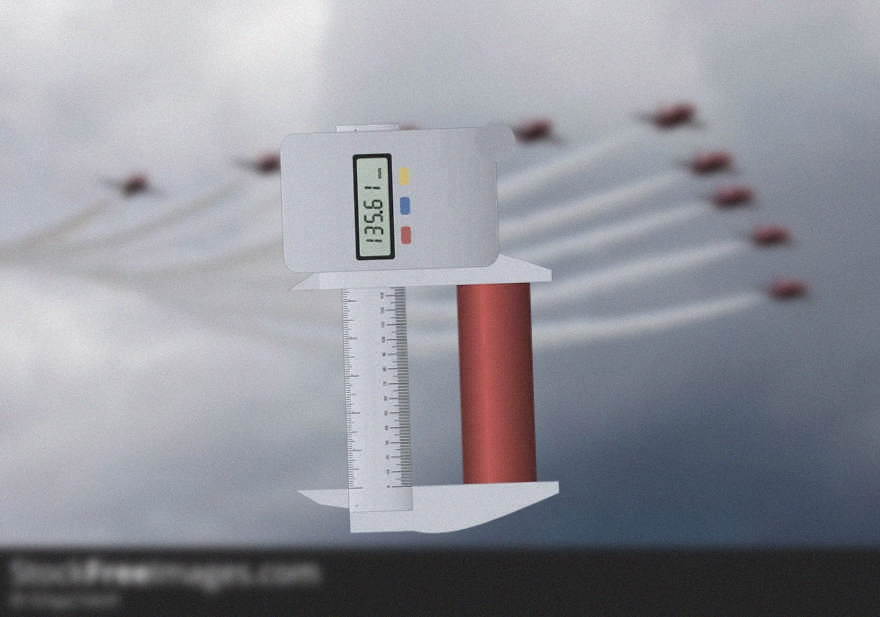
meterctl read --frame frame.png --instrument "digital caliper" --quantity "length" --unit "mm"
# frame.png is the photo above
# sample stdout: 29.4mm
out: 135.61mm
